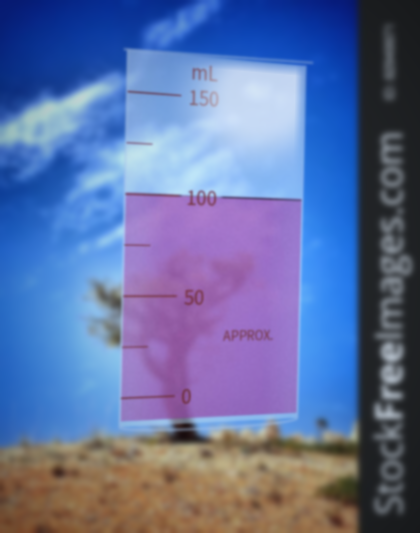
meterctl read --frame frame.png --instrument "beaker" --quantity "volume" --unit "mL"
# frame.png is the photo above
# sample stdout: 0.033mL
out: 100mL
